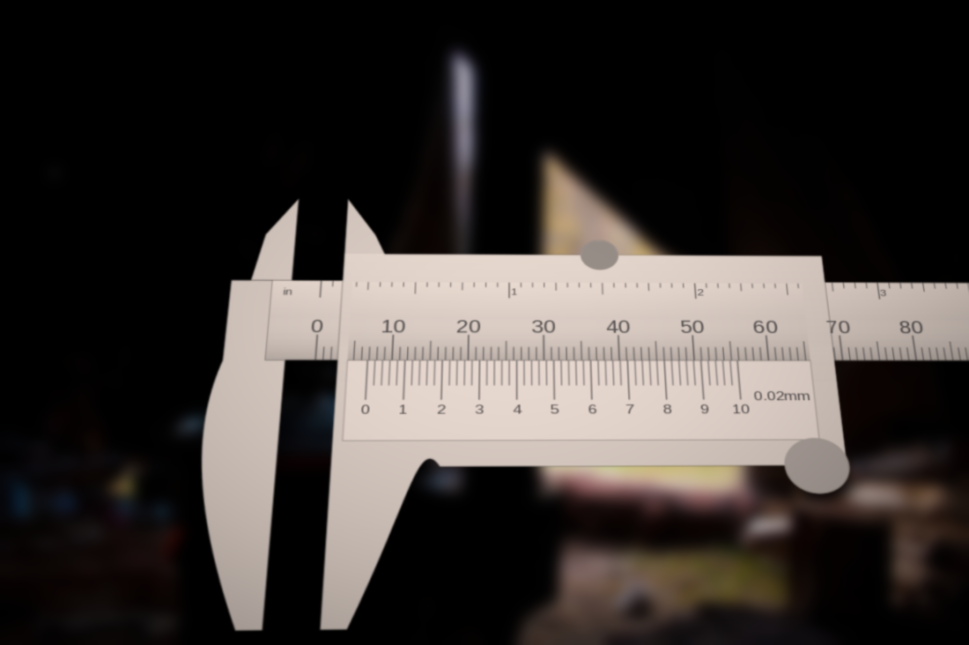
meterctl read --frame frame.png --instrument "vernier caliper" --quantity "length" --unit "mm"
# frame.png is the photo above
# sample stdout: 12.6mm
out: 6.8mm
